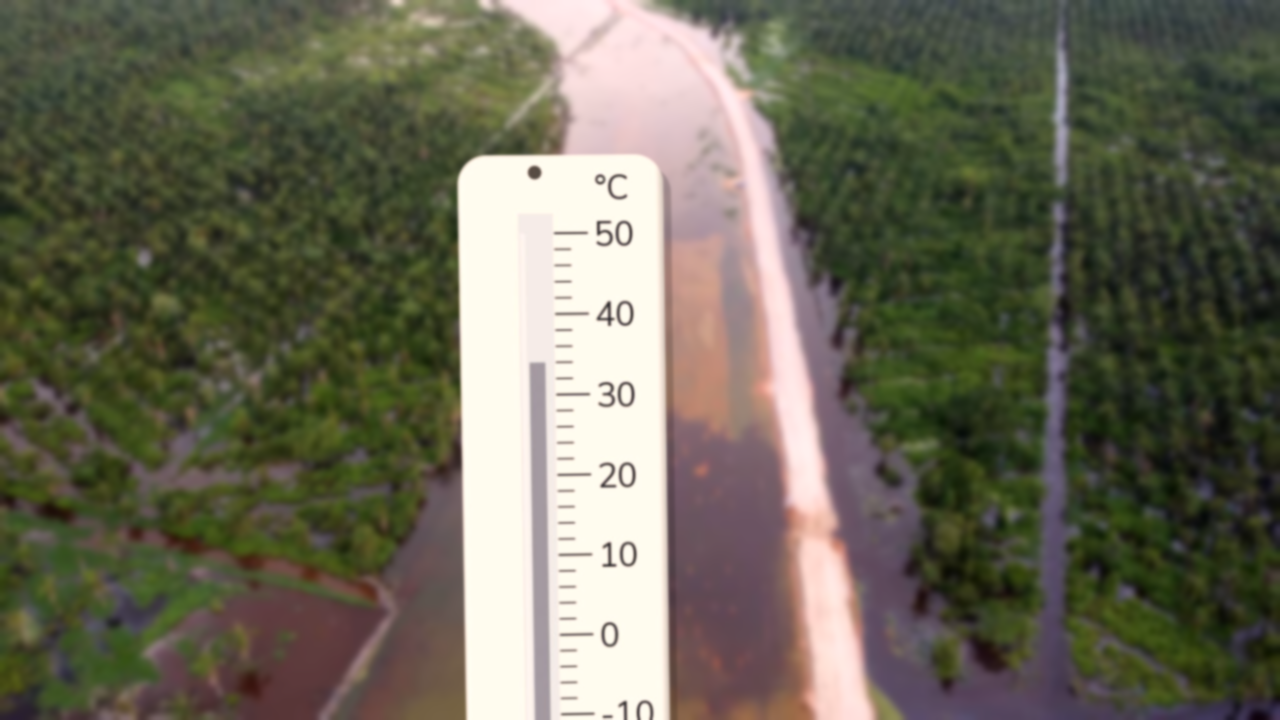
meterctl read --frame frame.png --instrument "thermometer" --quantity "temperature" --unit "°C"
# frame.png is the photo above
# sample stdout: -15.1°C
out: 34°C
